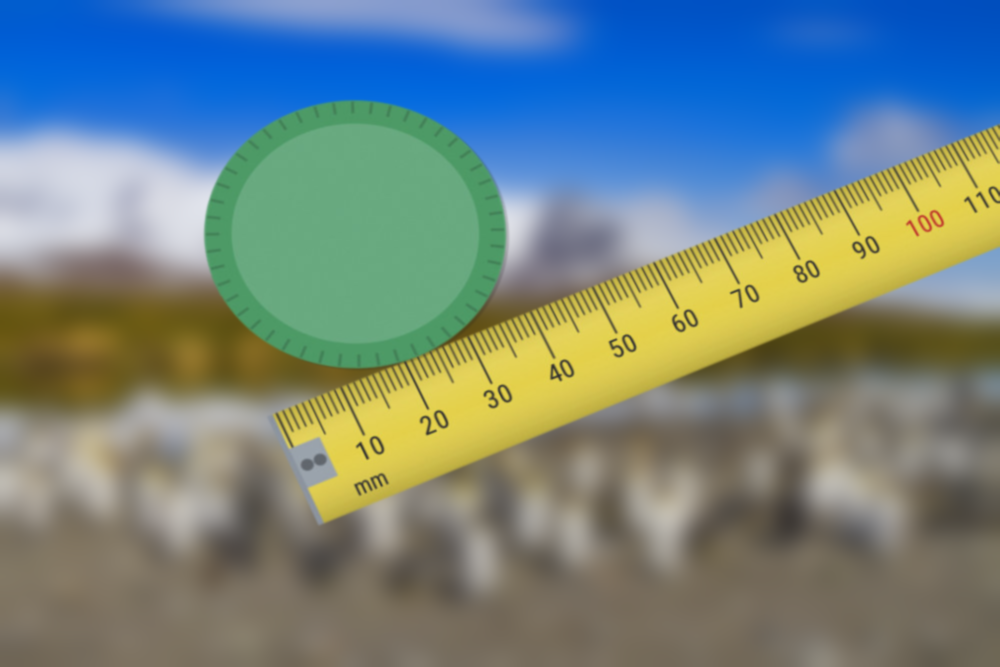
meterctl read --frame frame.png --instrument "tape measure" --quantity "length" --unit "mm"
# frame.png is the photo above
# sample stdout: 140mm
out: 44mm
